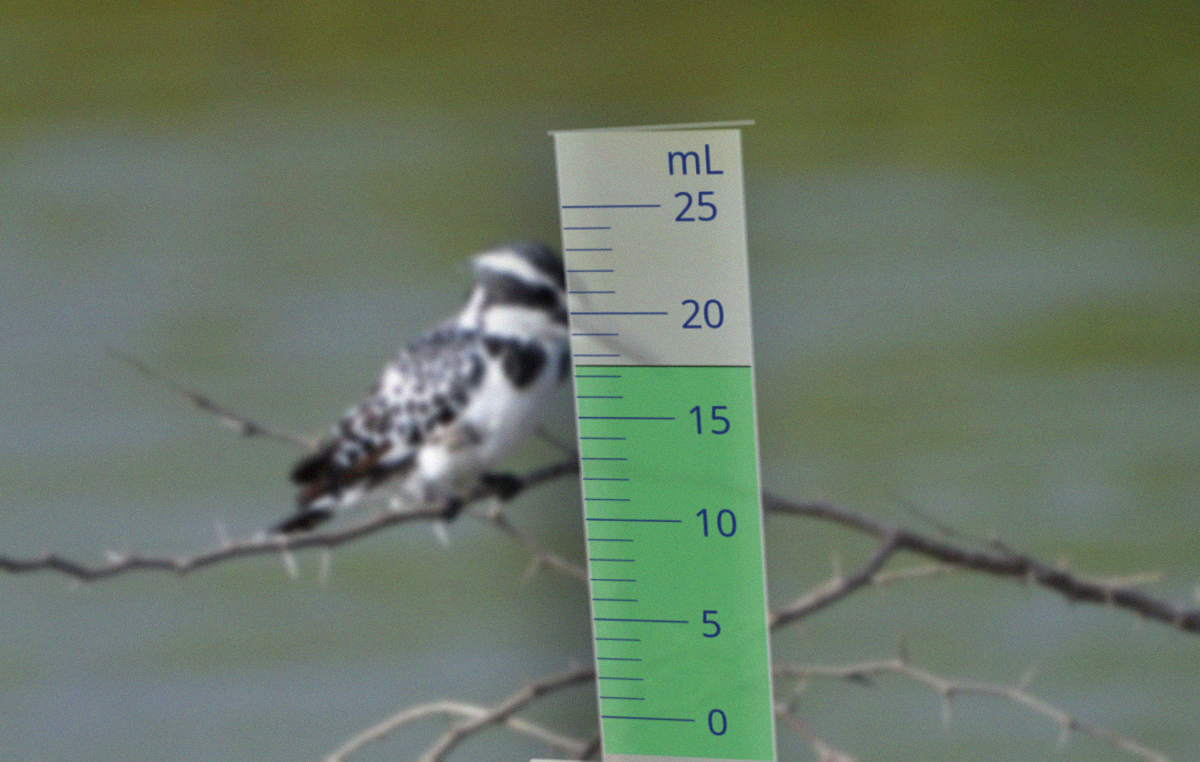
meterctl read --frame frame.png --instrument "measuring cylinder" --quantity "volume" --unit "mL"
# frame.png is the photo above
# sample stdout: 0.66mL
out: 17.5mL
